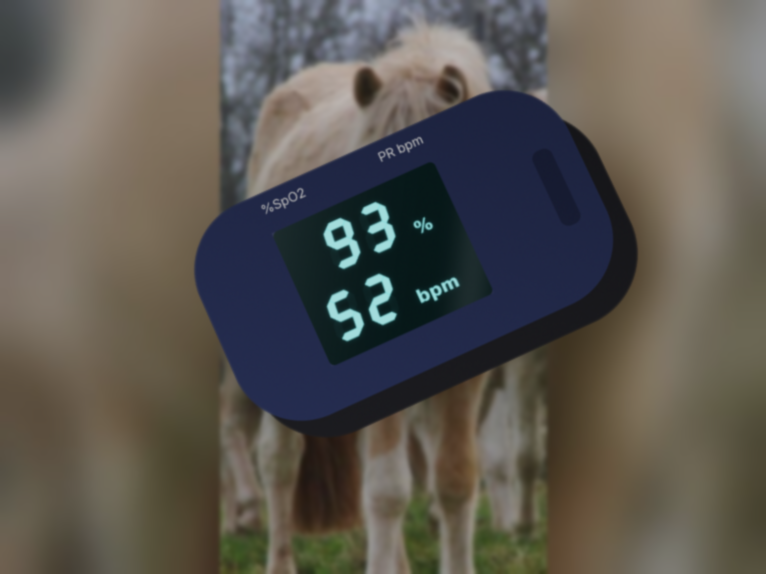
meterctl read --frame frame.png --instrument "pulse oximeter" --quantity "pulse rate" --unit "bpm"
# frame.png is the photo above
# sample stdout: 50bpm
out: 52bpm
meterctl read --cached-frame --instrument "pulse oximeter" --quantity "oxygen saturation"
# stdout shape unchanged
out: 93%
